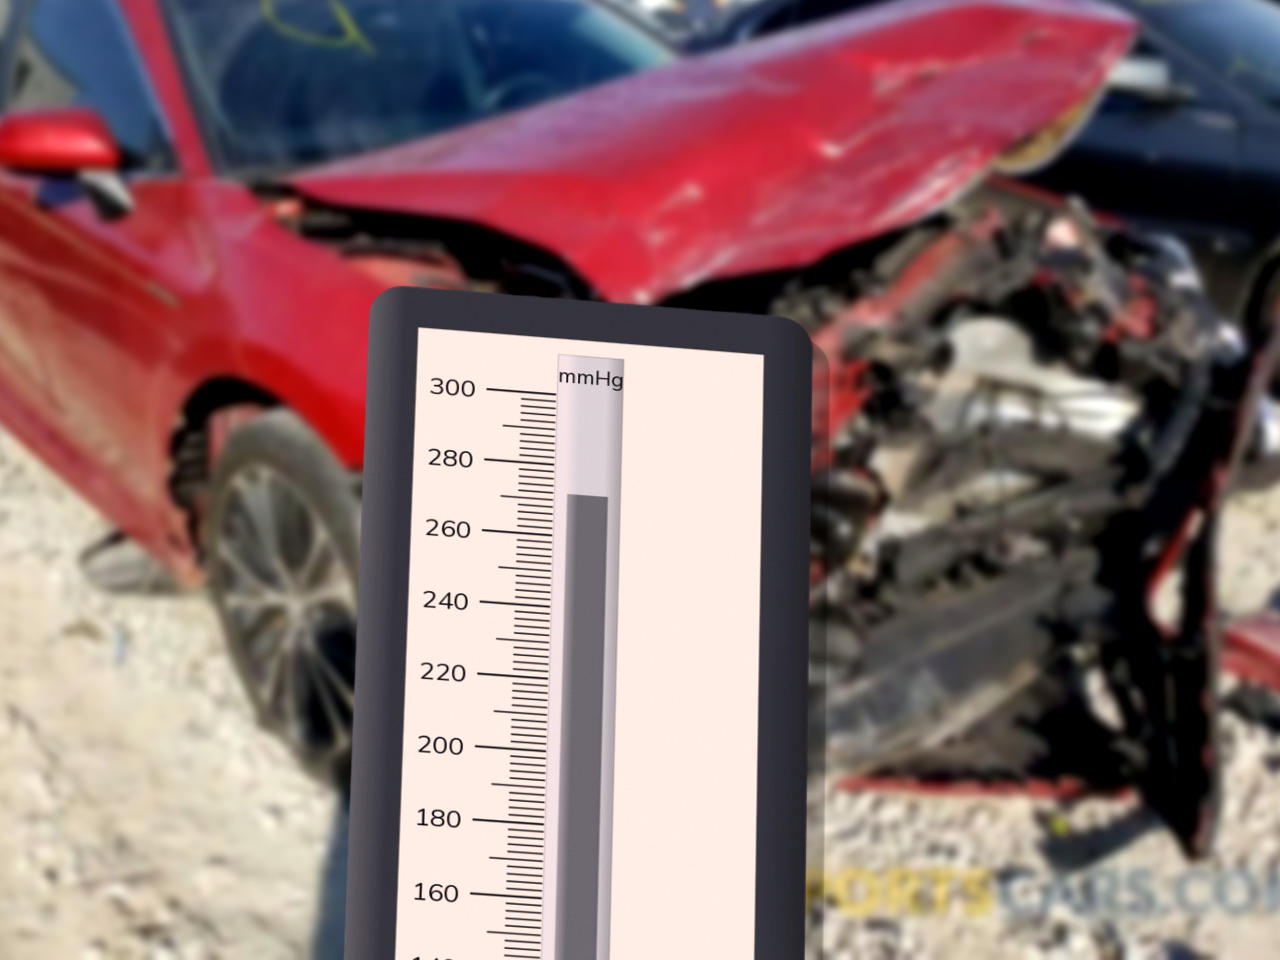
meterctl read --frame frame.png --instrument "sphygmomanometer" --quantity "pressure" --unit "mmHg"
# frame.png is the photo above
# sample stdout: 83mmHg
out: 272mmHg
